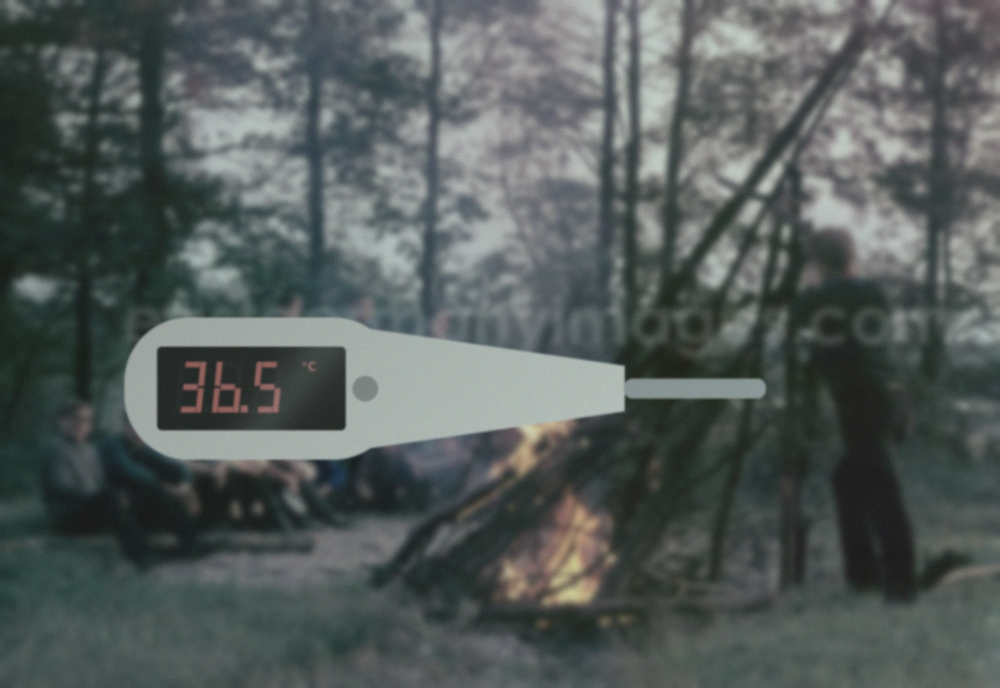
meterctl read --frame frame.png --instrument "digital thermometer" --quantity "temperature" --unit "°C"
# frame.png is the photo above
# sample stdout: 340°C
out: 36.5°C
